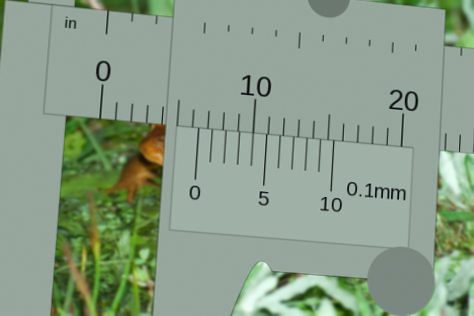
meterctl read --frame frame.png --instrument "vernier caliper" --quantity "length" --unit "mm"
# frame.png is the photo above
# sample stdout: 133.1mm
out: 6.4mm
